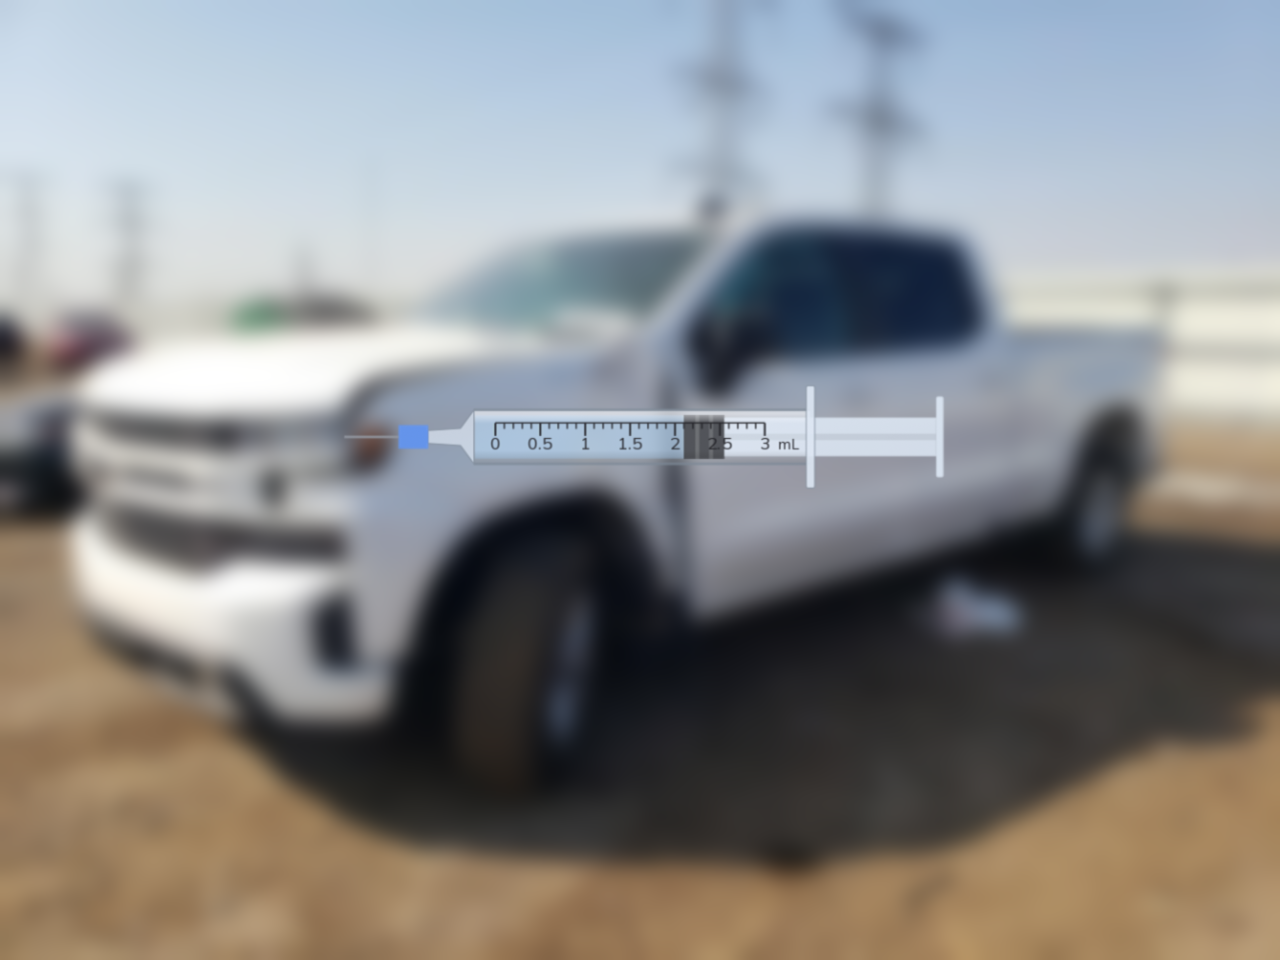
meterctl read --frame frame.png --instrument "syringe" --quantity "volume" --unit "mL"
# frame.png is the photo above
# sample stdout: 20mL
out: 2.1mL
